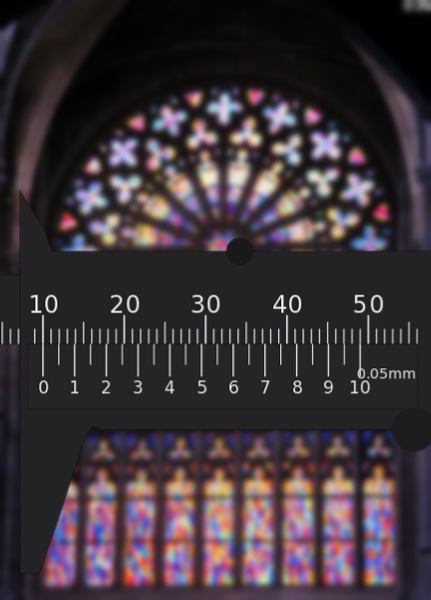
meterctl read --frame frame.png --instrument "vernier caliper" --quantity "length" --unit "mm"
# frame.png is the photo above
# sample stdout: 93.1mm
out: 10.0mm
